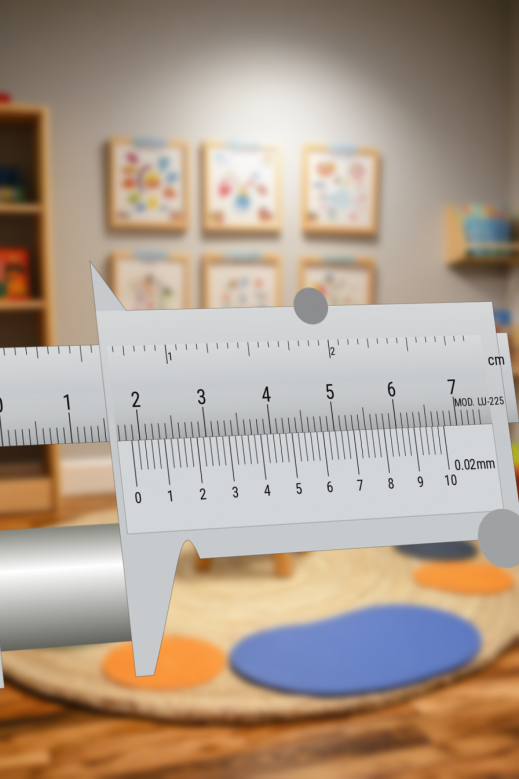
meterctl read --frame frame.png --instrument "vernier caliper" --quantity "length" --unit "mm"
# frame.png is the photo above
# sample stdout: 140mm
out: 18.8mm
